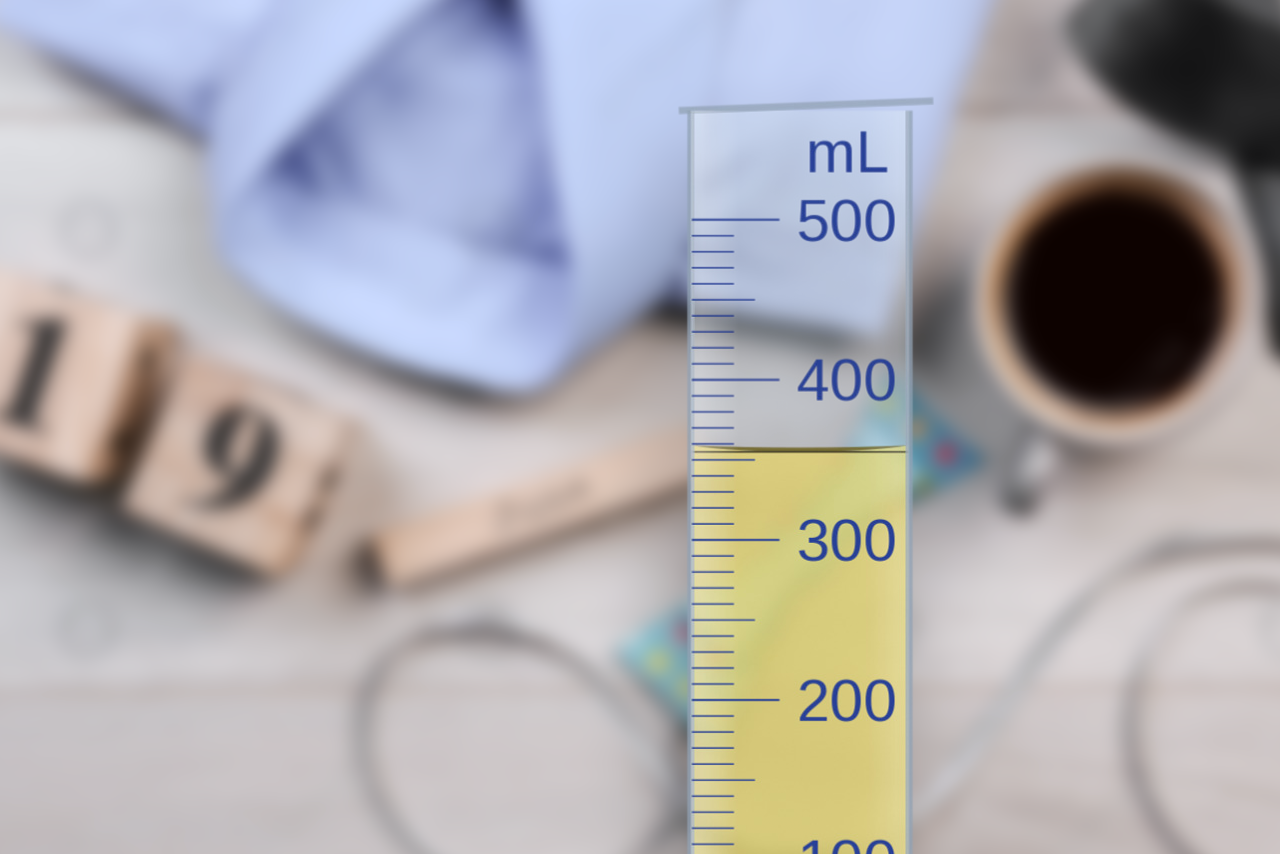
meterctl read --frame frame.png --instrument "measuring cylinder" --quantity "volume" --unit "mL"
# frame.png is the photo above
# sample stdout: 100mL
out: 355mL
